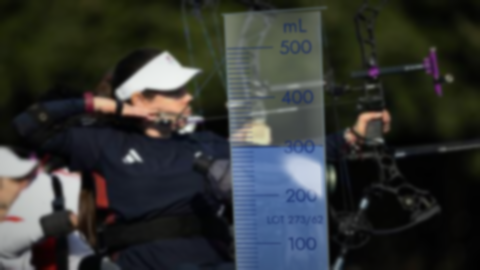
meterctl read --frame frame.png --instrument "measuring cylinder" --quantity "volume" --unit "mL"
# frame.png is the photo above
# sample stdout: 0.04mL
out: 300mL
